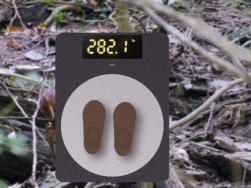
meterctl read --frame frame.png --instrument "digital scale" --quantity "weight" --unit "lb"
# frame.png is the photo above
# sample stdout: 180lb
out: 282.1lb
